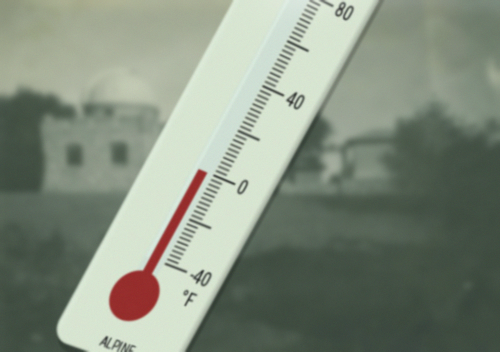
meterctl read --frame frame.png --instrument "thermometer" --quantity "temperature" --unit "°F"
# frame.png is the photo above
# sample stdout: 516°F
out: 0°F
